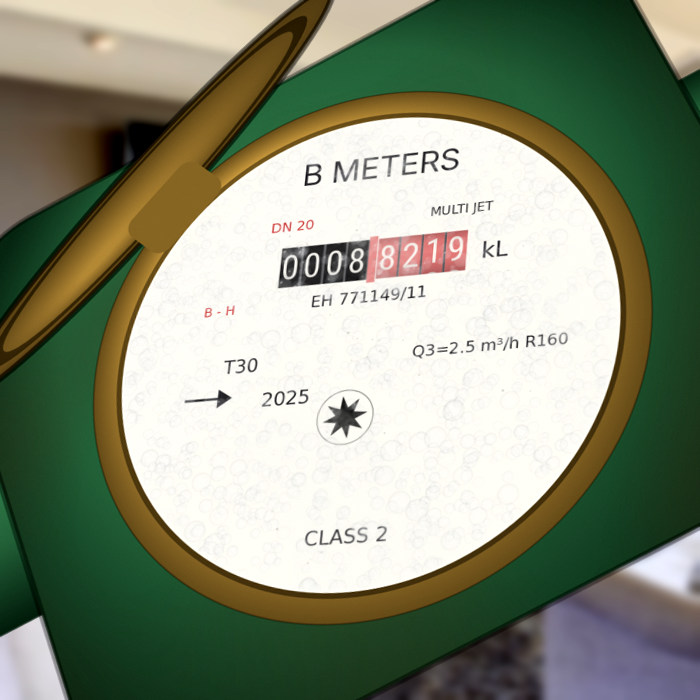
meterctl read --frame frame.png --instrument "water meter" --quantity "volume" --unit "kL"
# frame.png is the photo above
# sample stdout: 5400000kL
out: 8.8219kL
